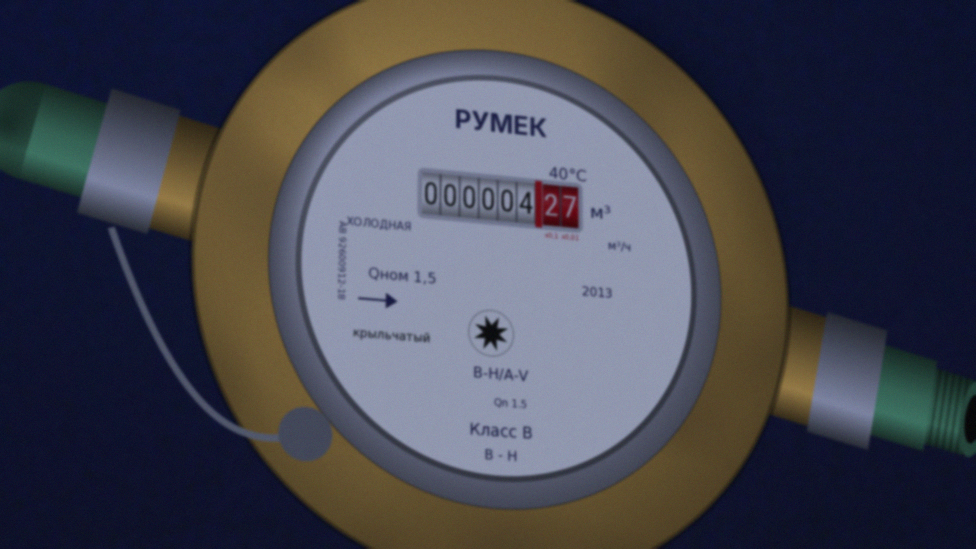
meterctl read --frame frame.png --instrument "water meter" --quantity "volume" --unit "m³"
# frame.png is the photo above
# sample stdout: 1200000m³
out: 4.27m³
